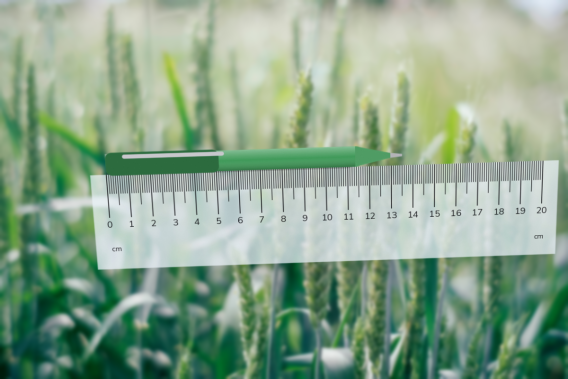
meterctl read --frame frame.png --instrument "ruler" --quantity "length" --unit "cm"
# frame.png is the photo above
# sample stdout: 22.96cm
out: 13.5cm
